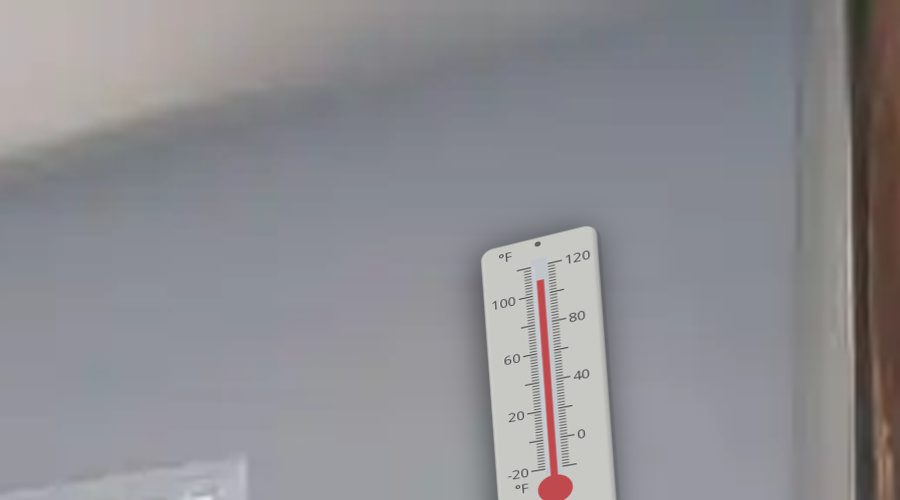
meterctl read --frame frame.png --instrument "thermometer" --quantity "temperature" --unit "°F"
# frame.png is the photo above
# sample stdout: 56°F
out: 110°F
